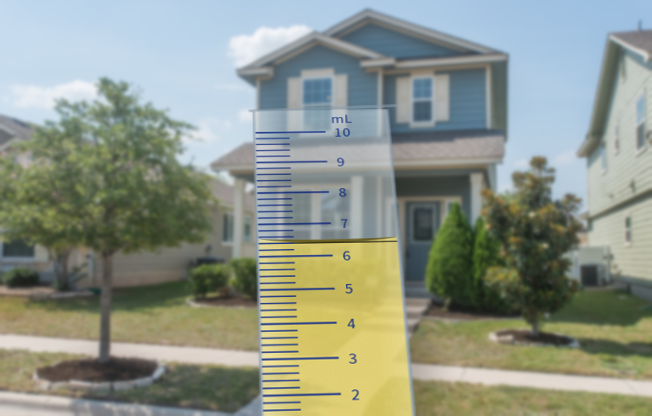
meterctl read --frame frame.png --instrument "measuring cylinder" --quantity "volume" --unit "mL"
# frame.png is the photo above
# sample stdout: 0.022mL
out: 6.4mL
